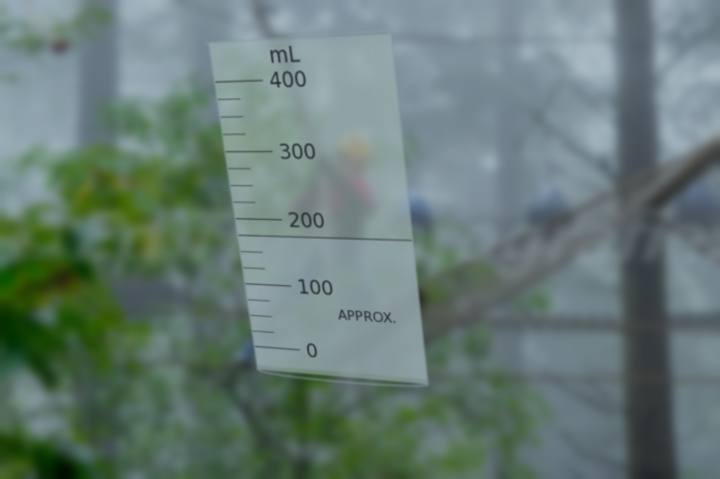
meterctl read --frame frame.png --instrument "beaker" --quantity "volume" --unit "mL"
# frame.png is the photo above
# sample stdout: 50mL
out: 175mL
